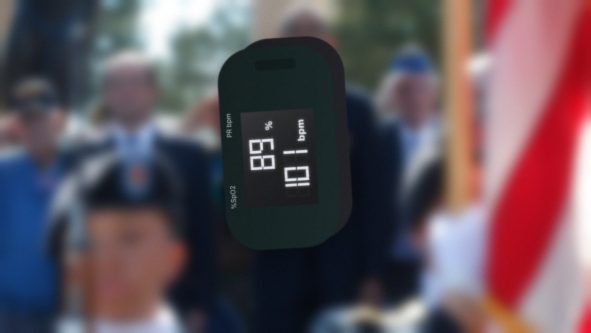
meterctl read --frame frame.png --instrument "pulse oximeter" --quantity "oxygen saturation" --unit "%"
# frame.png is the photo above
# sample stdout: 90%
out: 89%
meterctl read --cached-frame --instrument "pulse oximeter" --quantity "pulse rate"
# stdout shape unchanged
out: 101bpm
